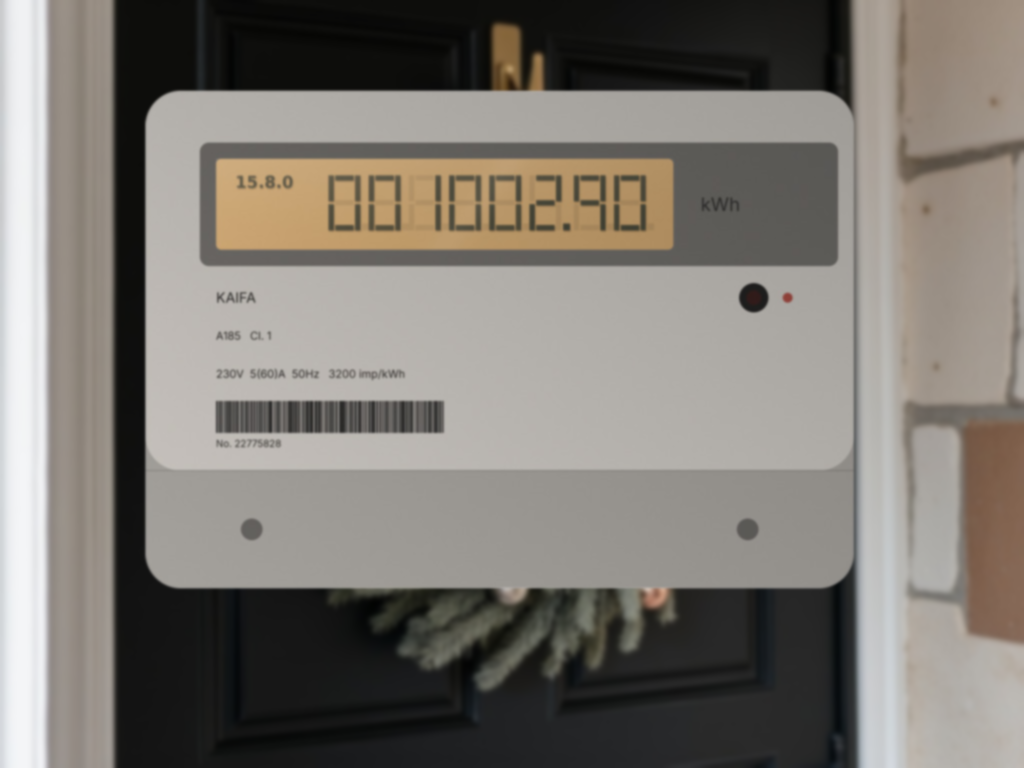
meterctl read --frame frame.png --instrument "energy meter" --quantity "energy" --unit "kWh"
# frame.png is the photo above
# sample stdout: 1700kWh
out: 1002.90kWh
